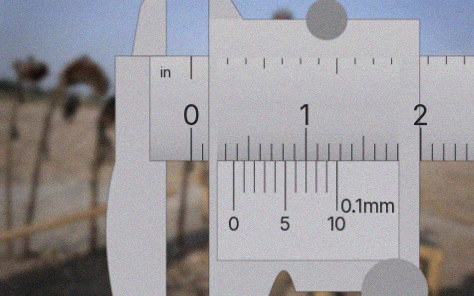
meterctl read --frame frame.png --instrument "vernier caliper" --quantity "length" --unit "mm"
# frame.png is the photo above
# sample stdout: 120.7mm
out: 3.7mm
